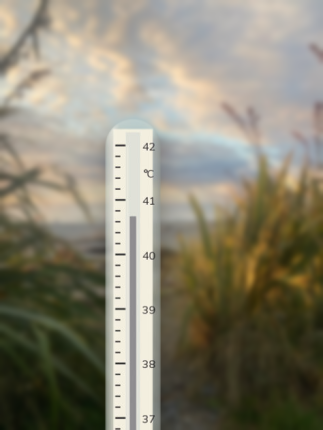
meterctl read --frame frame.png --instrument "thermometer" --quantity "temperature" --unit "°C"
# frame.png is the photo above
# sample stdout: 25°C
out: 40.7°C
